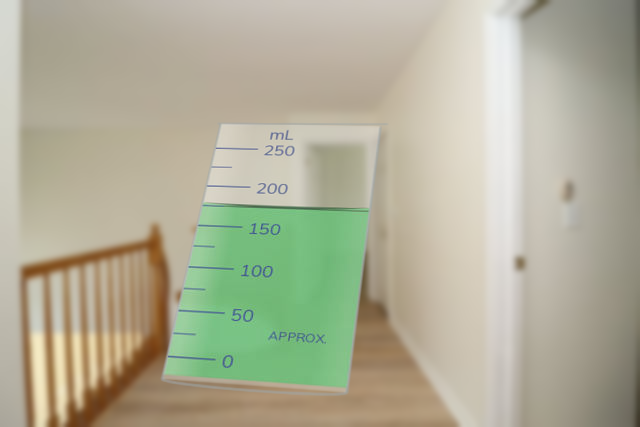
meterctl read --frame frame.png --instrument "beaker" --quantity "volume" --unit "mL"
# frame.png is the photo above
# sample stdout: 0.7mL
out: 175mL
